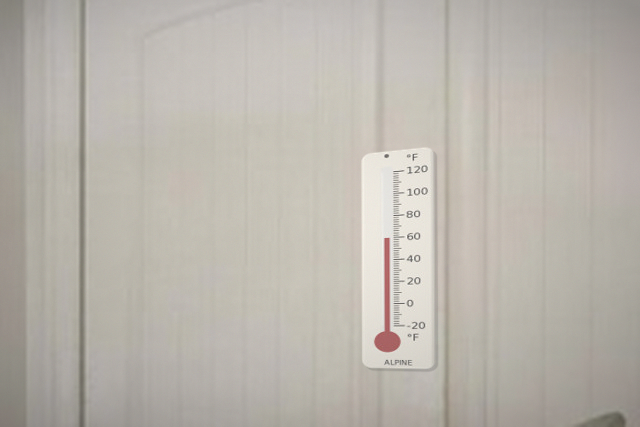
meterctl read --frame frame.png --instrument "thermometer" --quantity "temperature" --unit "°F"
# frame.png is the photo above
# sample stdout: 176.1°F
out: 60°F
